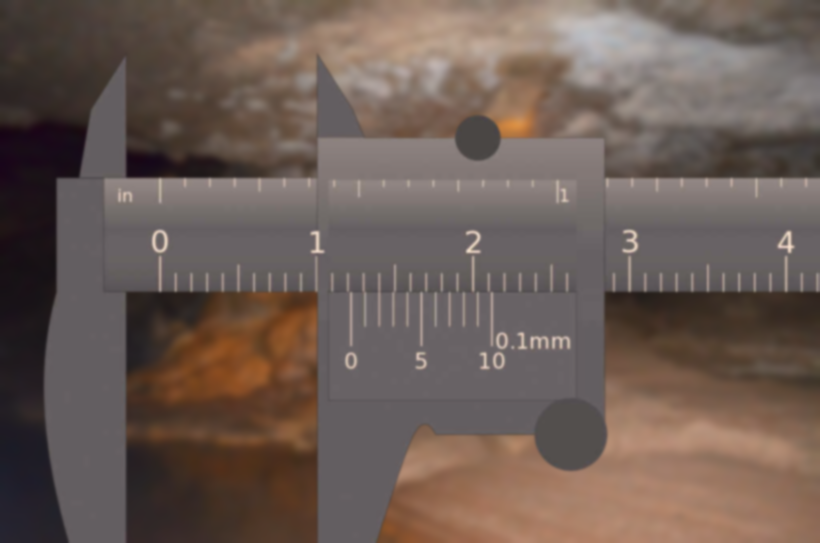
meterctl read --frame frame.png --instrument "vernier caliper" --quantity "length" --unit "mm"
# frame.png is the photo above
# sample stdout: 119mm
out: 12.2mm
